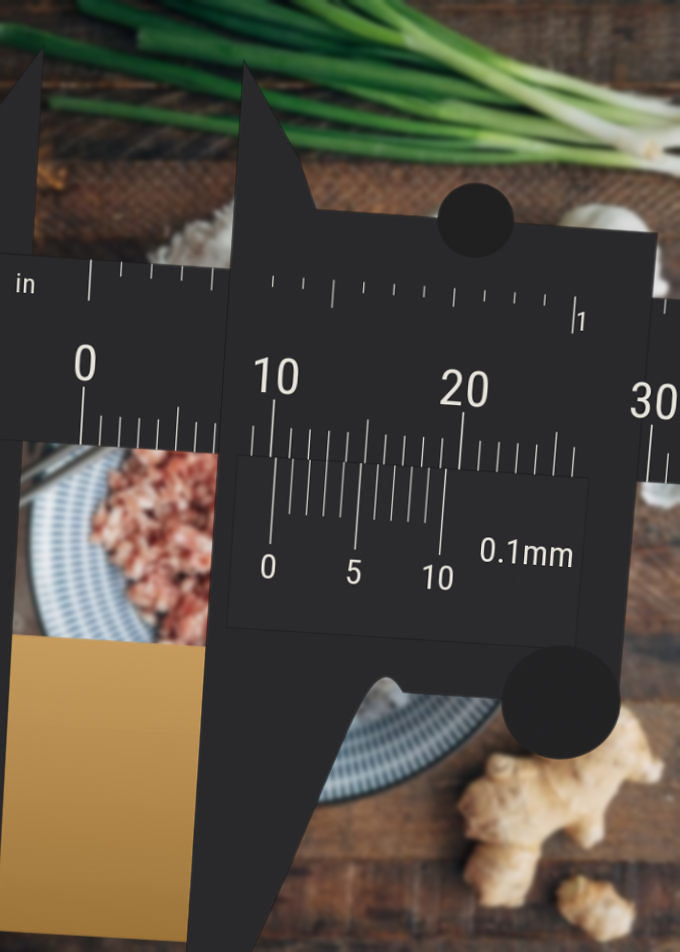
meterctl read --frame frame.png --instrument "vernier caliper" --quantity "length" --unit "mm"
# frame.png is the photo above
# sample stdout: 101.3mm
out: 10.3mm
